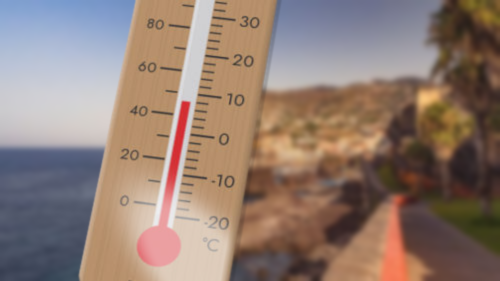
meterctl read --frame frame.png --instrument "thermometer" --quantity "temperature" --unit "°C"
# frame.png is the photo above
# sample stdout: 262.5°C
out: 8°C
